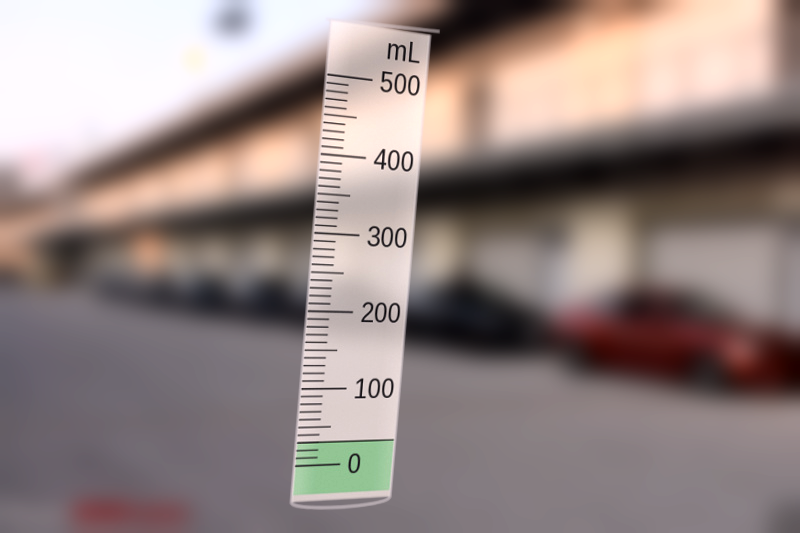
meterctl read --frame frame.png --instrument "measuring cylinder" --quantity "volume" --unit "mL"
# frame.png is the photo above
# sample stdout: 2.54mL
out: 30mL
